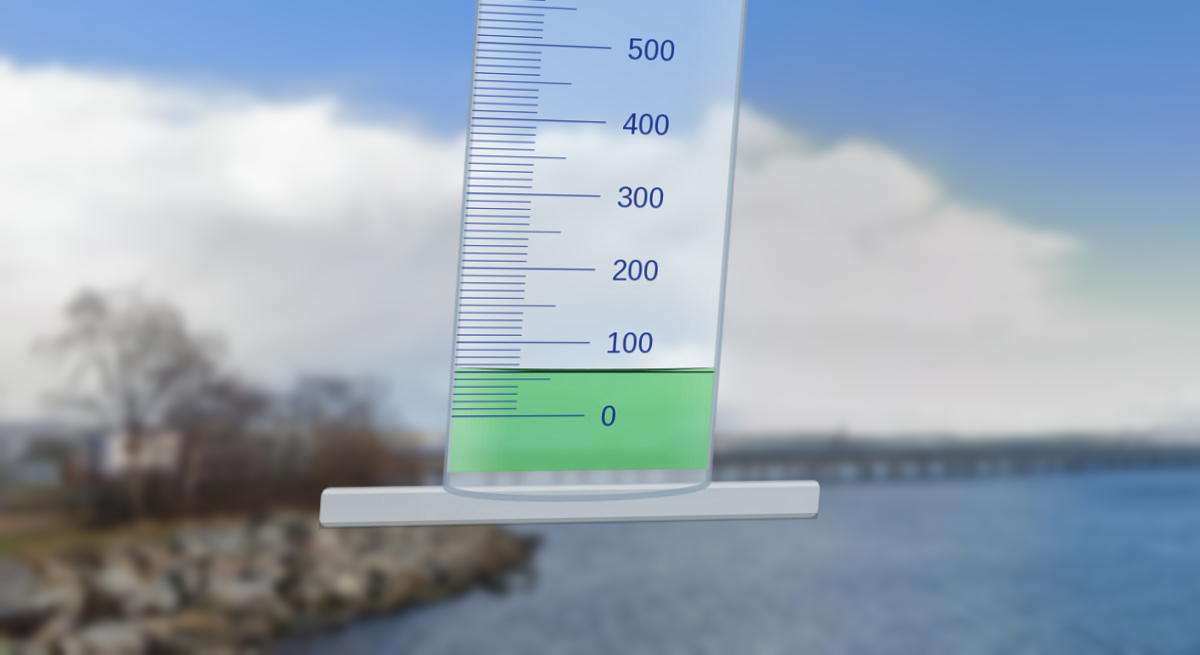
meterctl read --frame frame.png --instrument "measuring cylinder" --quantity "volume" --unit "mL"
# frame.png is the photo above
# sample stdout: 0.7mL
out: 60mL
